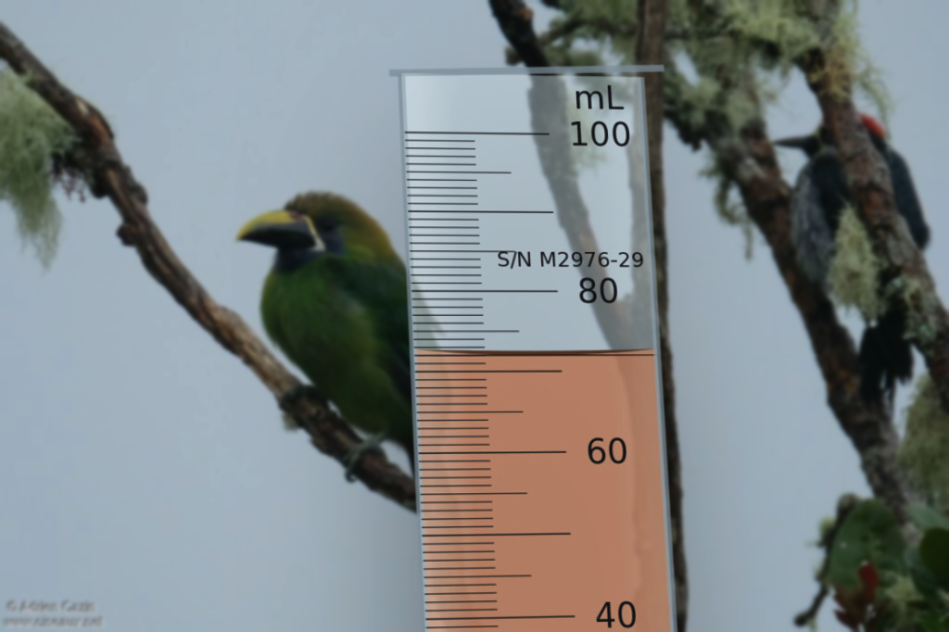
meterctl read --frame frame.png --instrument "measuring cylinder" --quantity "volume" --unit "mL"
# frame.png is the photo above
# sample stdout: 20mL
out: 72mL
